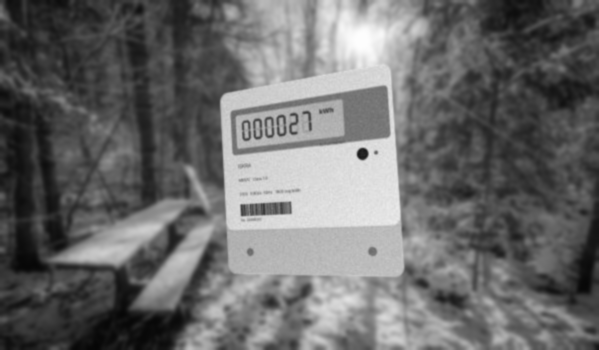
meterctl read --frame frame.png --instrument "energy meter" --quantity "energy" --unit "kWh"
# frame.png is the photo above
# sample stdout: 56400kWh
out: 27kWh
